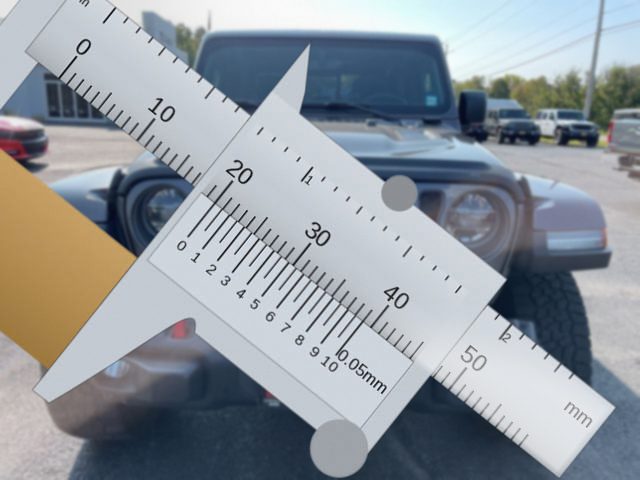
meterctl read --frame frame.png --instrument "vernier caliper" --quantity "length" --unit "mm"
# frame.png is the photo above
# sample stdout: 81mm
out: 20.0mm
